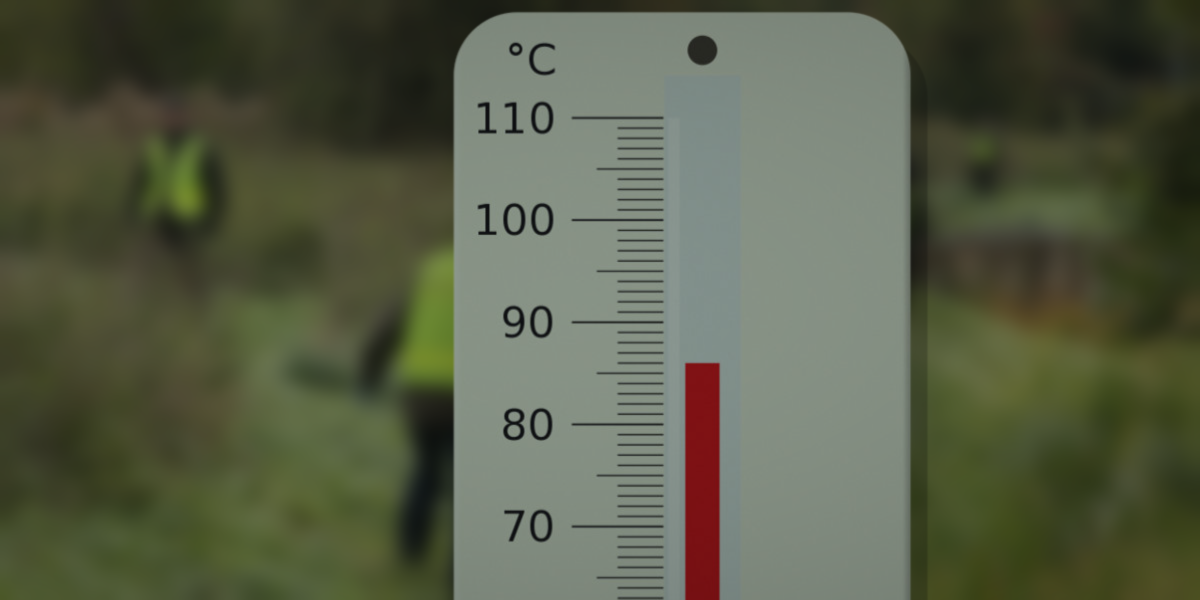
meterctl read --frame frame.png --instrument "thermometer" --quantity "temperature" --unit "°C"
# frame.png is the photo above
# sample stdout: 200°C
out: 86°C
